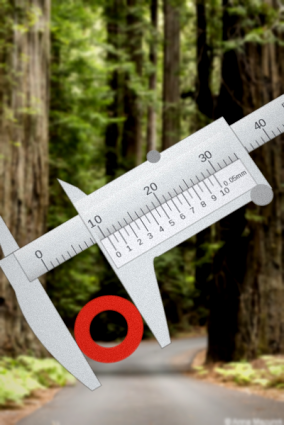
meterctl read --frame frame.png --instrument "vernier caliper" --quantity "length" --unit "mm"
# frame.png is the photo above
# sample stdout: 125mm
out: 10.4mm
